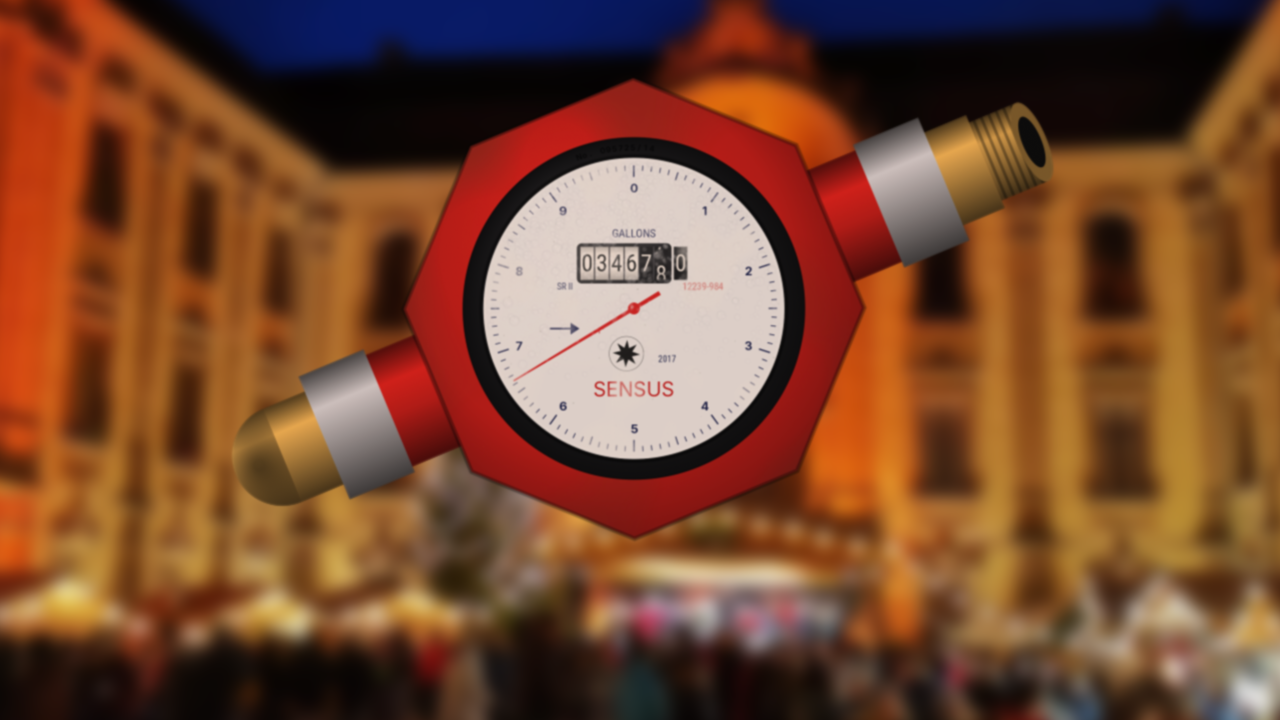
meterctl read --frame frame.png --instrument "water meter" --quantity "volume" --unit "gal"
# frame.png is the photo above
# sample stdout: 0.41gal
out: 346776.6gal
